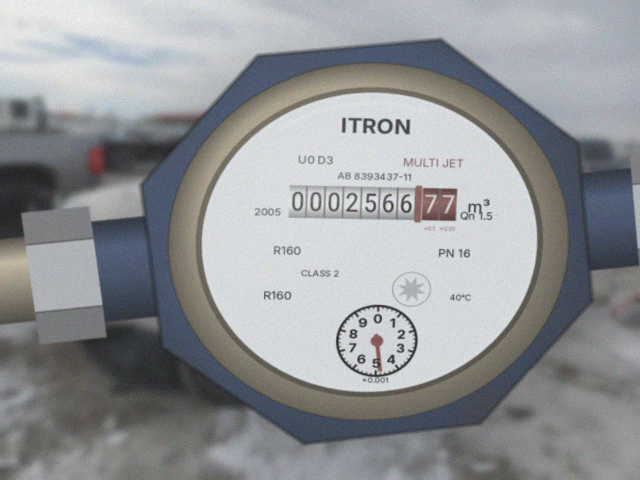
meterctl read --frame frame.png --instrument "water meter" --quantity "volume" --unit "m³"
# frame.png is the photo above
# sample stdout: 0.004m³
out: 2566.774m³
